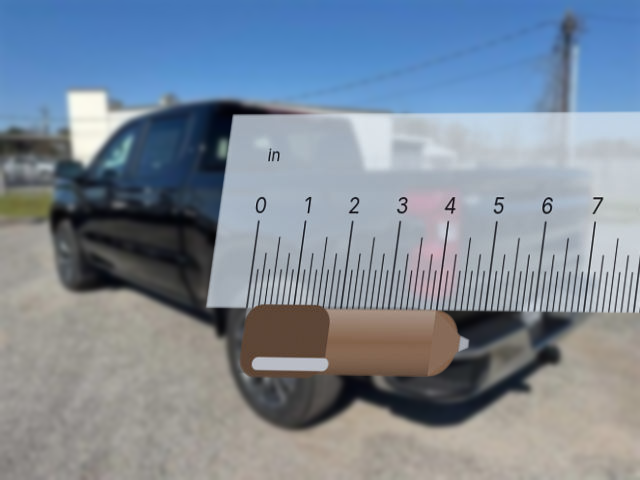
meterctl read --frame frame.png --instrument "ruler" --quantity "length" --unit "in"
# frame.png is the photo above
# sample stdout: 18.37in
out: 4.75in
